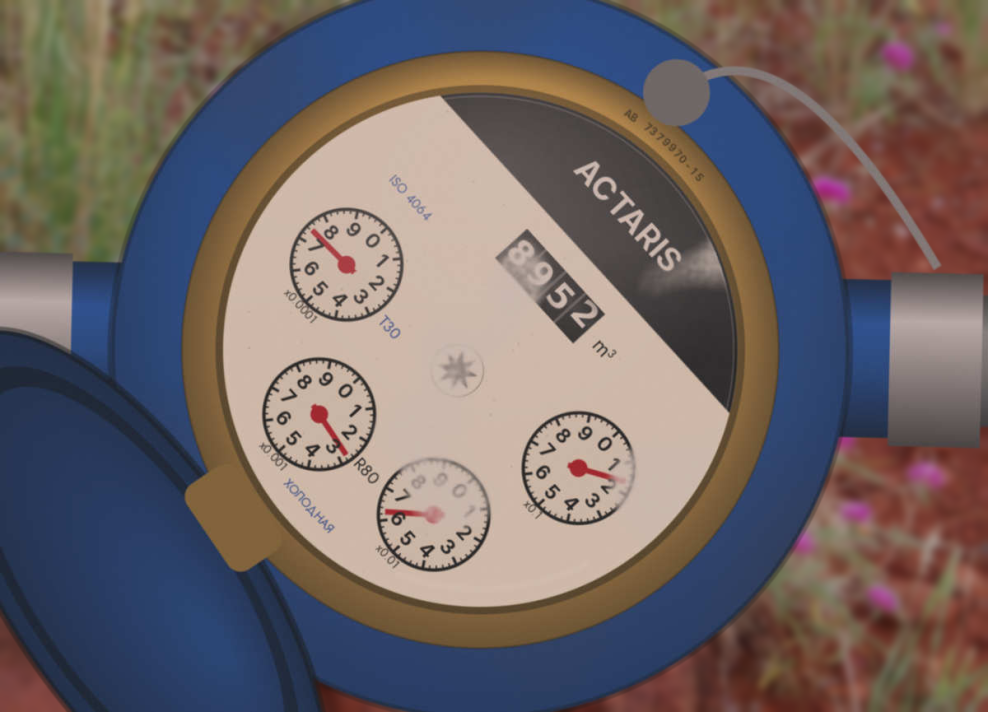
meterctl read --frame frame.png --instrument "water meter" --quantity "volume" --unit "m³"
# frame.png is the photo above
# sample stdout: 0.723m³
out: 8952.1627m³
